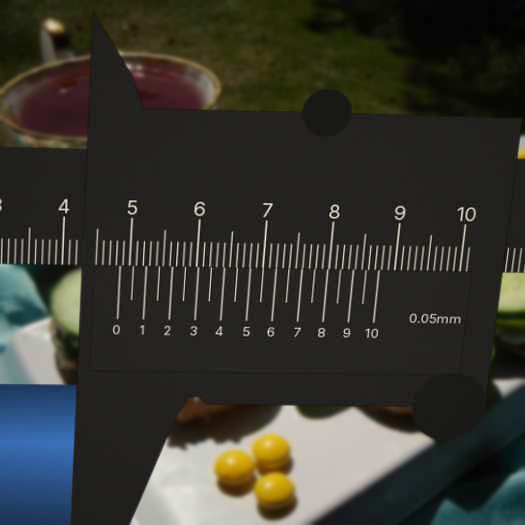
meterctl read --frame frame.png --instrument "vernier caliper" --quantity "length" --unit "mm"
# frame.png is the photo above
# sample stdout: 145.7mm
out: 48.6mm
